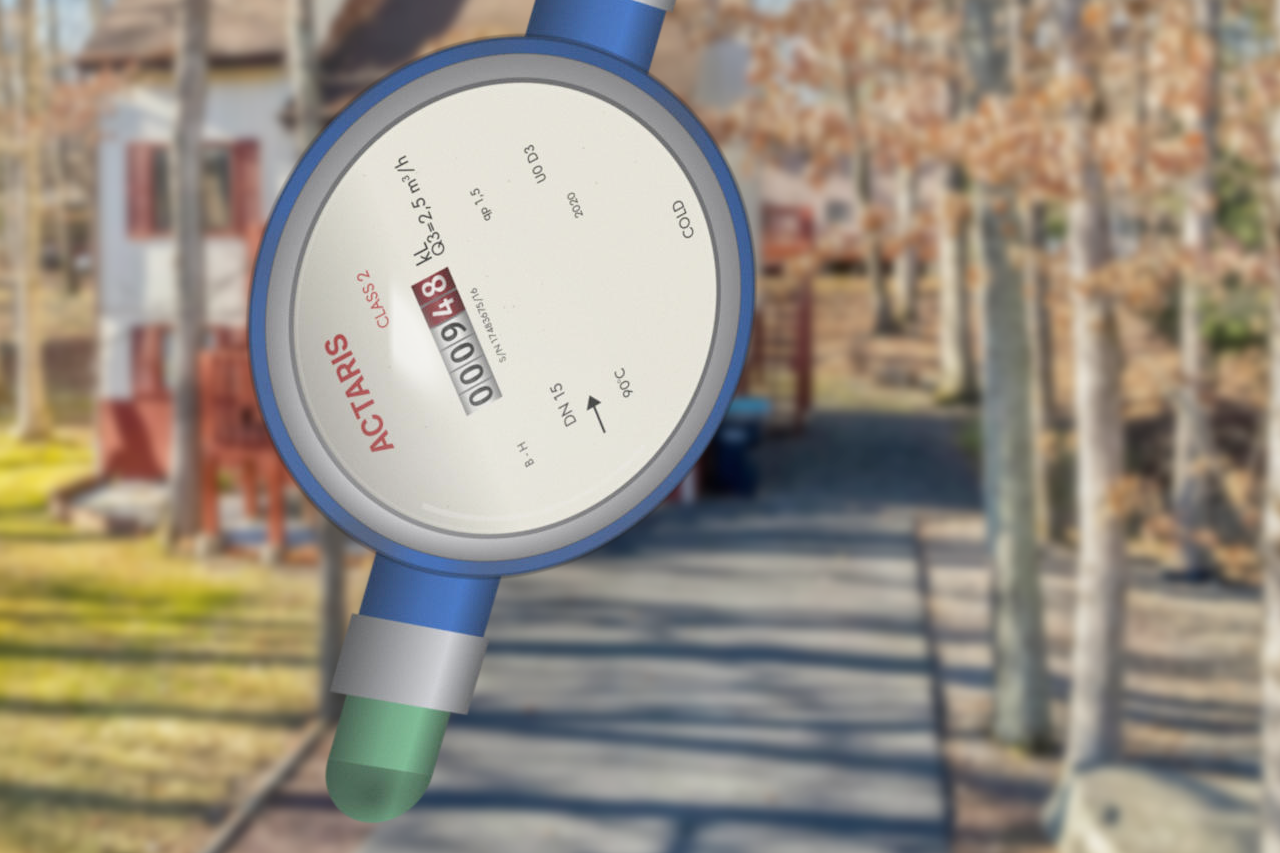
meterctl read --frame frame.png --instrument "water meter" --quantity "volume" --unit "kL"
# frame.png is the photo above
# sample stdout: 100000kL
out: 9.48kL
